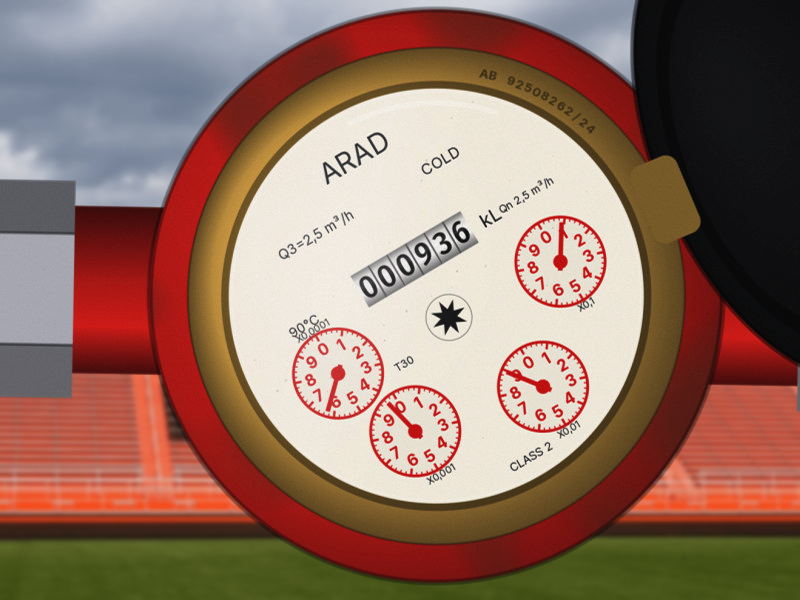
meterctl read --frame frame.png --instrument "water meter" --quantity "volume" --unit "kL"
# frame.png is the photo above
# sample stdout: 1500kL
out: 936.0896kL
